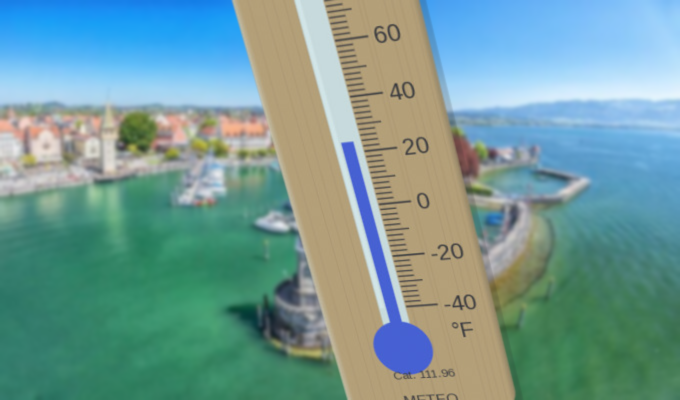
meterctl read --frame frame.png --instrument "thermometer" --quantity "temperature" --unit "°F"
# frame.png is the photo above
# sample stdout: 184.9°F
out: 24°F
